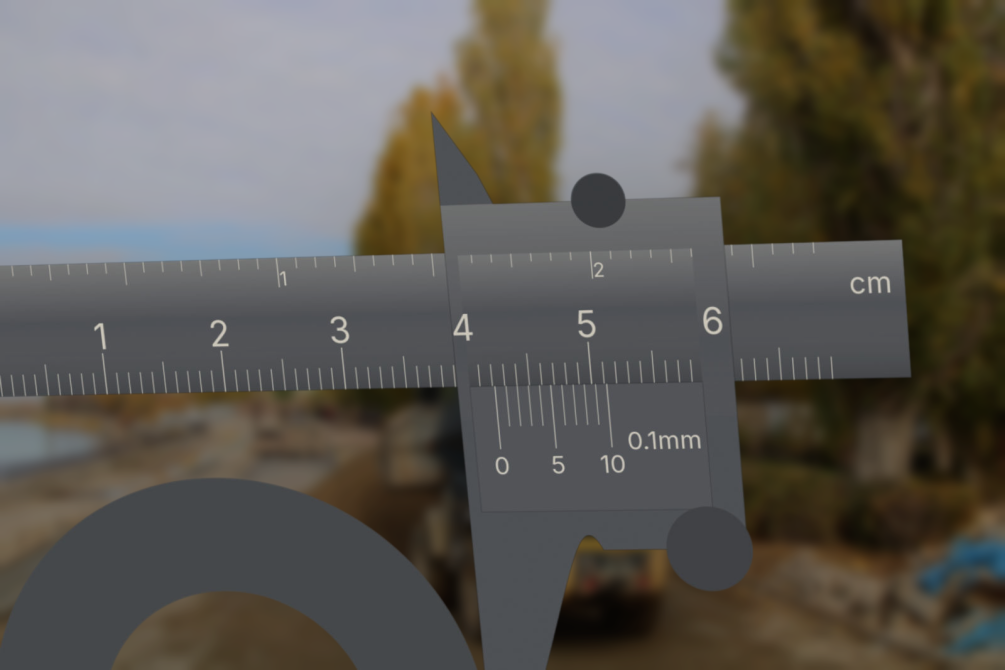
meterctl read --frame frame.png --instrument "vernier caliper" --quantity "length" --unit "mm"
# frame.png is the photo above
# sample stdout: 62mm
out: 42.2mm
